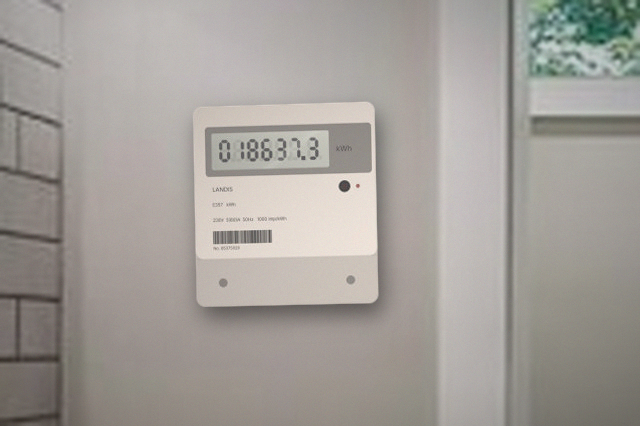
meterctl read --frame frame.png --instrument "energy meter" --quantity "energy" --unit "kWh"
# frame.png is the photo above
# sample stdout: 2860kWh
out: 18637.3kWh
